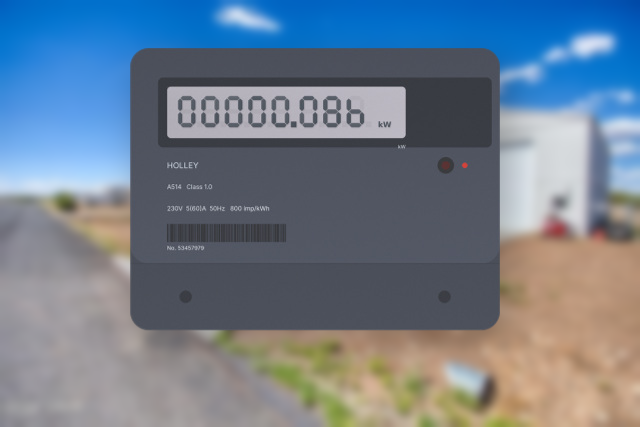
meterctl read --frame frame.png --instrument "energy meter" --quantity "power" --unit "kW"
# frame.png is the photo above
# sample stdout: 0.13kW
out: 0.086kW
